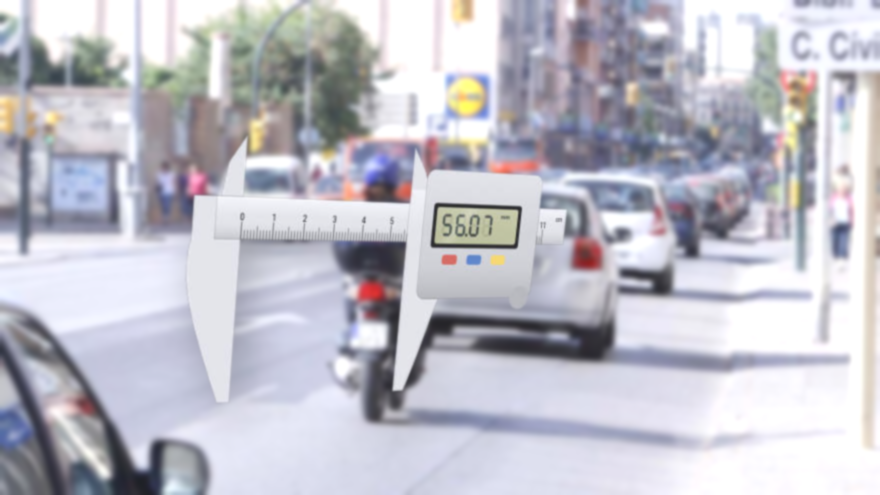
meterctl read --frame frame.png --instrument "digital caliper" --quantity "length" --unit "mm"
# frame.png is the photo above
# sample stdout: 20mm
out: 56.07mm
